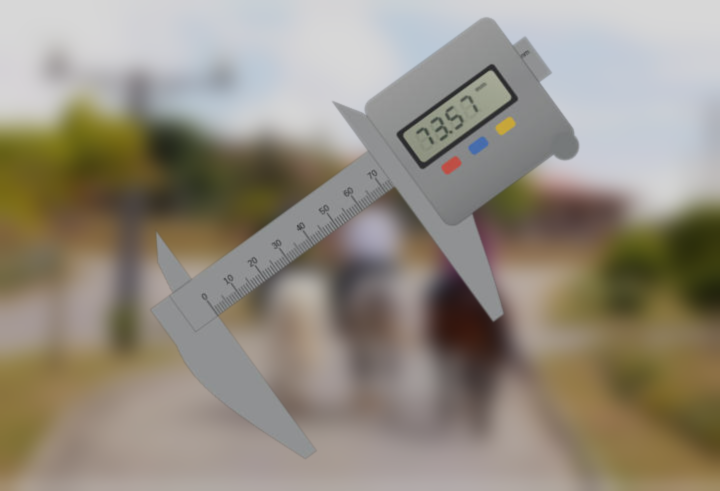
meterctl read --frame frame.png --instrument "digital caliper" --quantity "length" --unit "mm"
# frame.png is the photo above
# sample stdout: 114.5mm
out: 73.57mm
